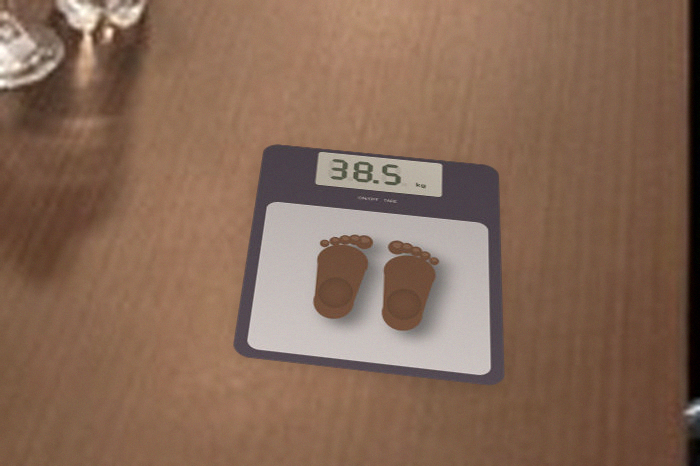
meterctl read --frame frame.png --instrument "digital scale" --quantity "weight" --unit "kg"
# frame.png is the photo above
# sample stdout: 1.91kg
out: 38.5kg
